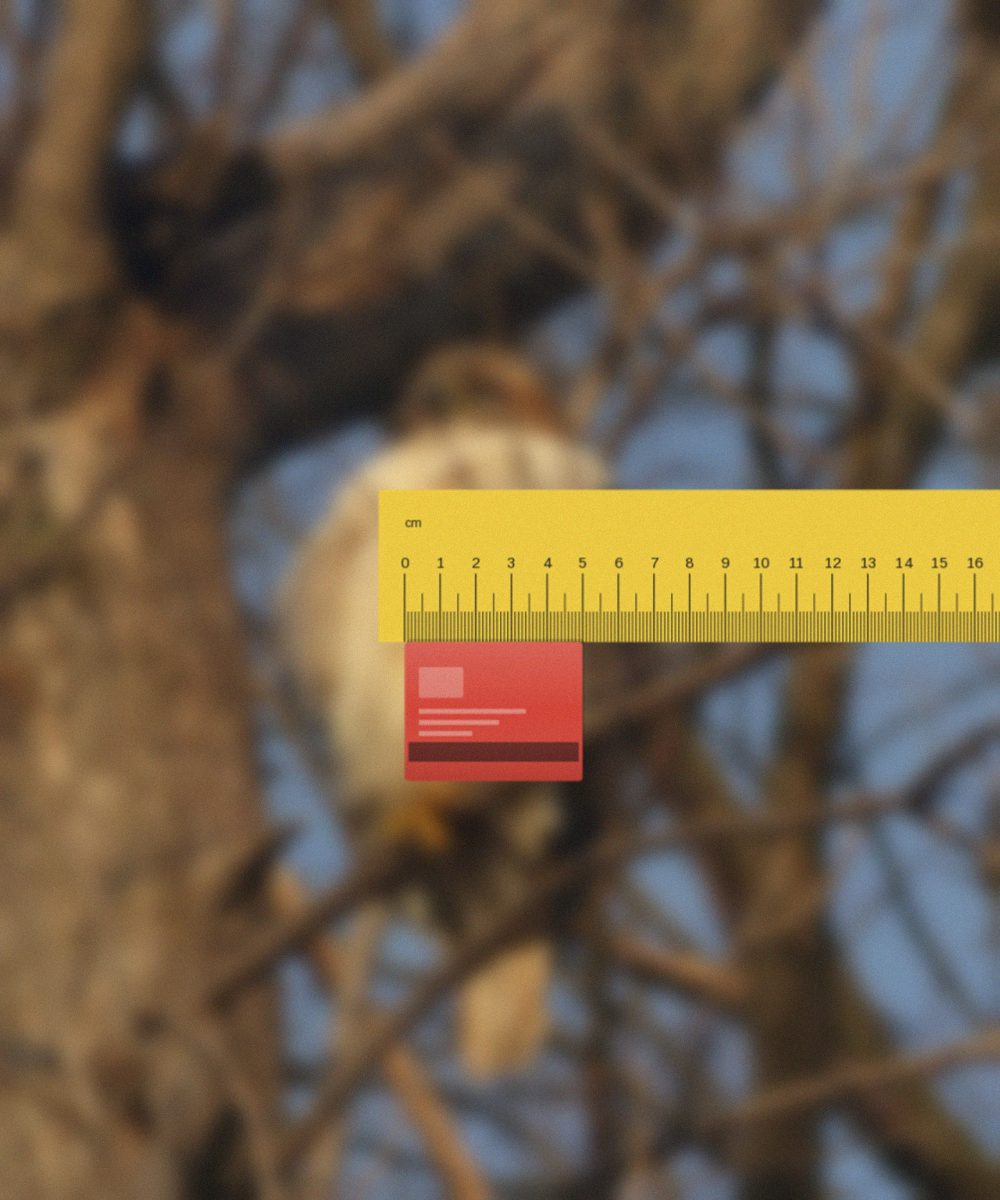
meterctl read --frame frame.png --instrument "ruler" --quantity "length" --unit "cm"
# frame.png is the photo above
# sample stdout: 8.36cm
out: 5cm
